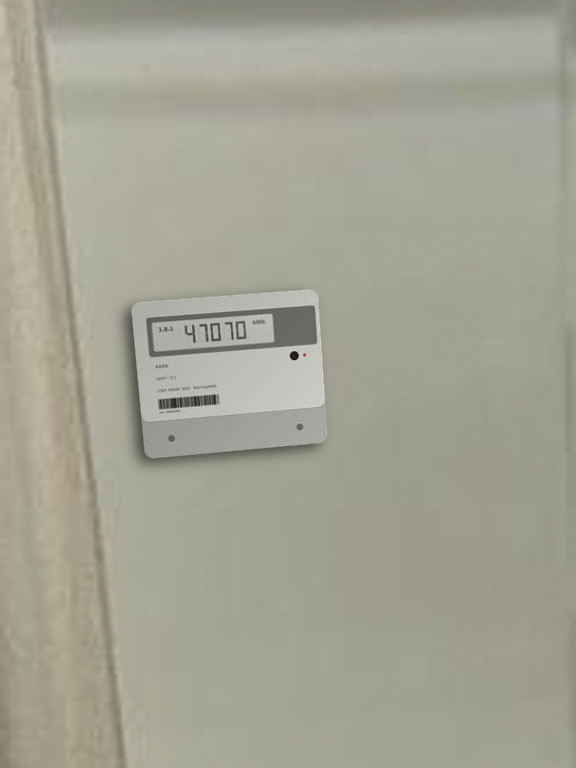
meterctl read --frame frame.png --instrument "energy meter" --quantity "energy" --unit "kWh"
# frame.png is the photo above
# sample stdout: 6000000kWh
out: 47070kWh
